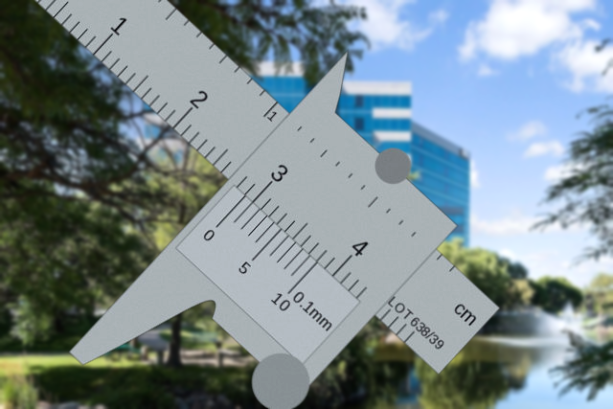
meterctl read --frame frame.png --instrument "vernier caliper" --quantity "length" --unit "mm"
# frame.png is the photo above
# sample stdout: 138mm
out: 29.1mm
